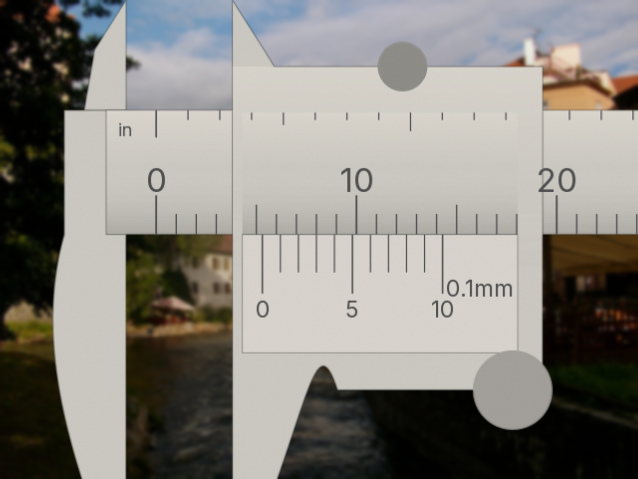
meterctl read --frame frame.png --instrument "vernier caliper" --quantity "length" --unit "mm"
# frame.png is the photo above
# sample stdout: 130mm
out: 5.3mm
